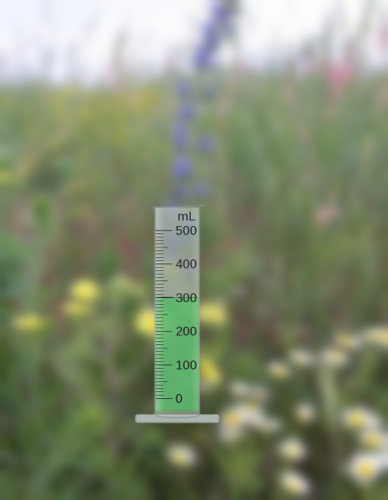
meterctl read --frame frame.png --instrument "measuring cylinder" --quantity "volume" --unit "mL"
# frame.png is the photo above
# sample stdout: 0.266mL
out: 300mL
